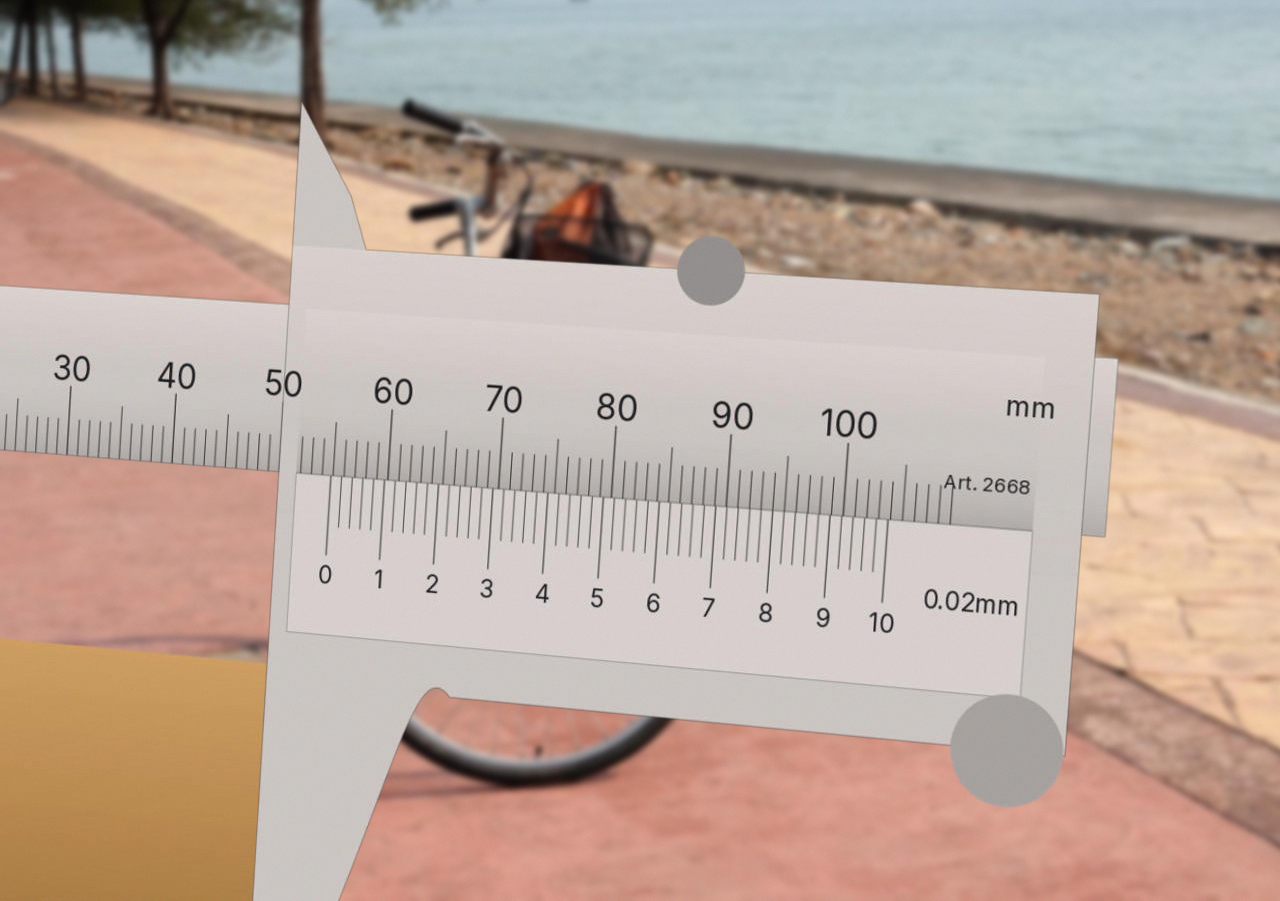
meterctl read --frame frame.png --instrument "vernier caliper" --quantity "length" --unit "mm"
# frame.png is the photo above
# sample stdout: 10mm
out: 54.8mm
